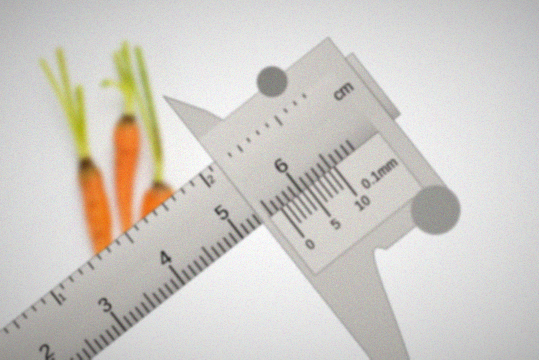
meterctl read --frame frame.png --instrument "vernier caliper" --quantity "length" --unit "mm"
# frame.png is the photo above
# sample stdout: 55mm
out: 56.5mm
